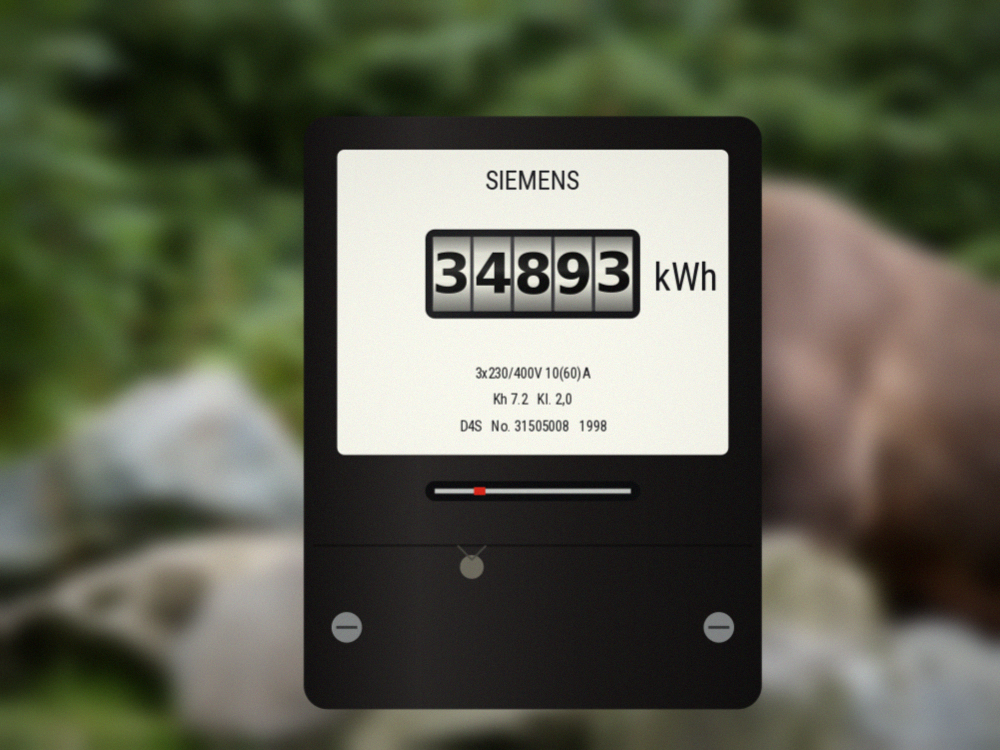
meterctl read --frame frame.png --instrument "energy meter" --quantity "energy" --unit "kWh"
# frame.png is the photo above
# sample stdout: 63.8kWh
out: 34893kWh
